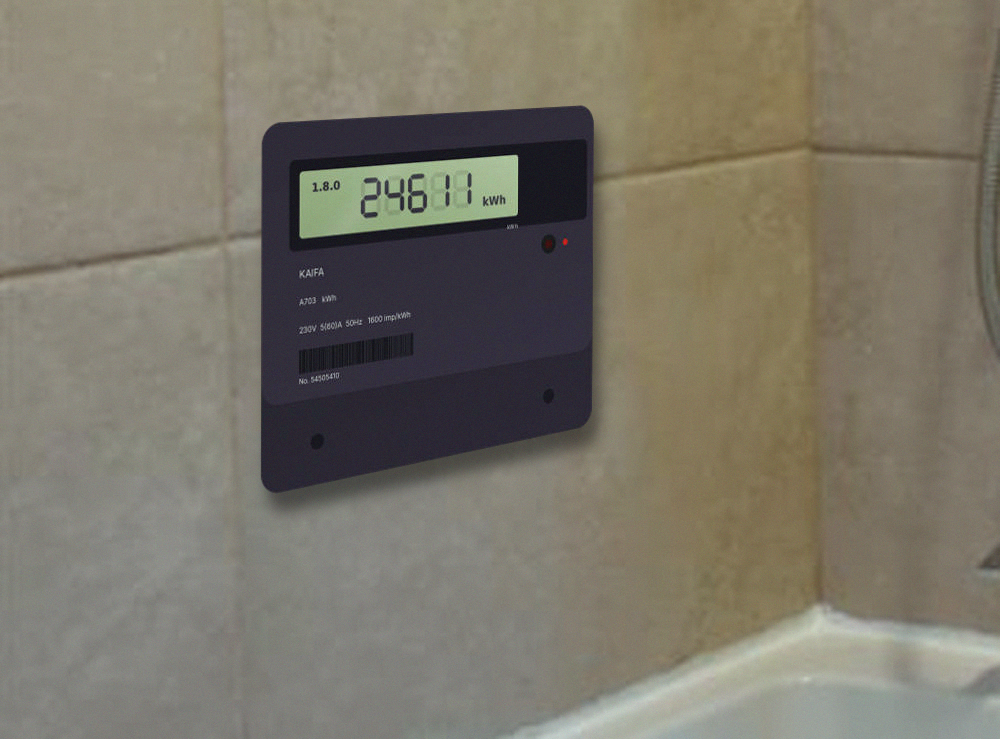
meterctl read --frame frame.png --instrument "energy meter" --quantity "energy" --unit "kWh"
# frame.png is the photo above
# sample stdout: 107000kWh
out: 24611kWh
